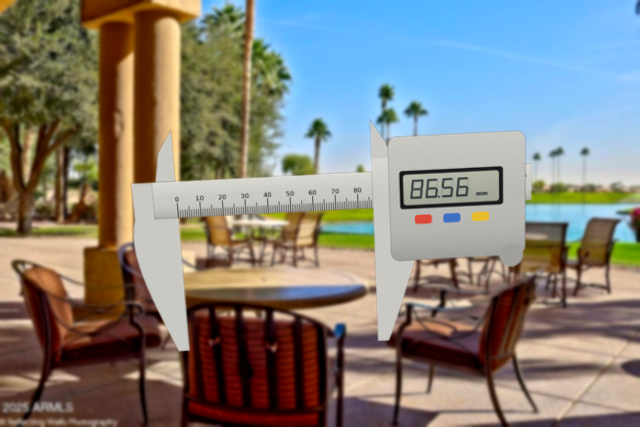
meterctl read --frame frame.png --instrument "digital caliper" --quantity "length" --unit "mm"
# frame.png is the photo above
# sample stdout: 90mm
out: 86.56mm
